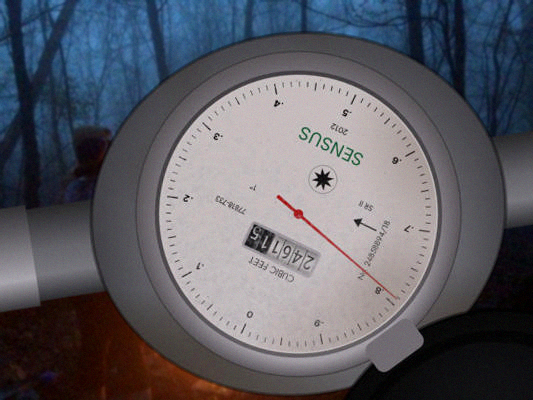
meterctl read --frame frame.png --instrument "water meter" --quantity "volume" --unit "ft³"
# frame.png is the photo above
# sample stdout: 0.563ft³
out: 246114.79ft³
